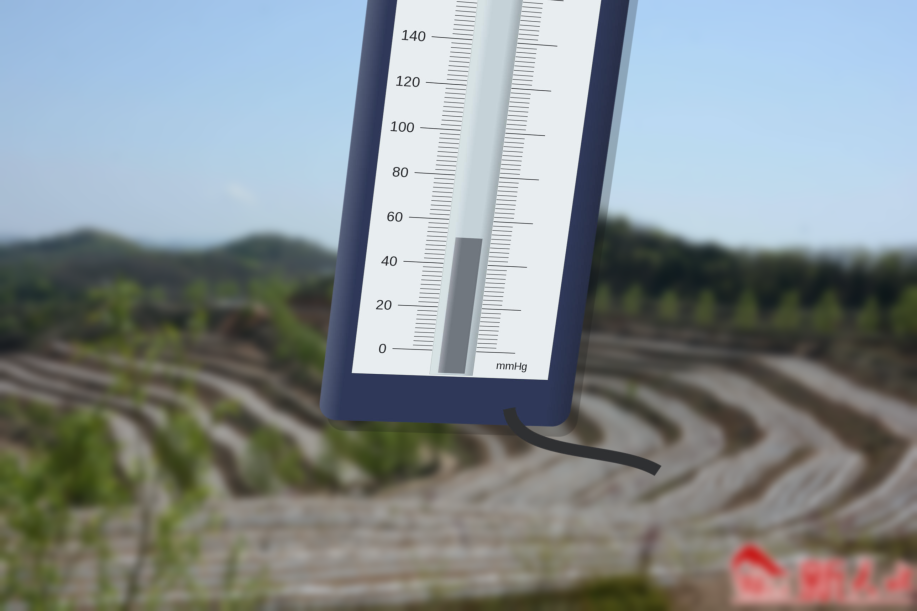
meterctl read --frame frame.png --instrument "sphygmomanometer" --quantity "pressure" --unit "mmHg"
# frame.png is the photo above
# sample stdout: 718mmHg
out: 52mmHg
